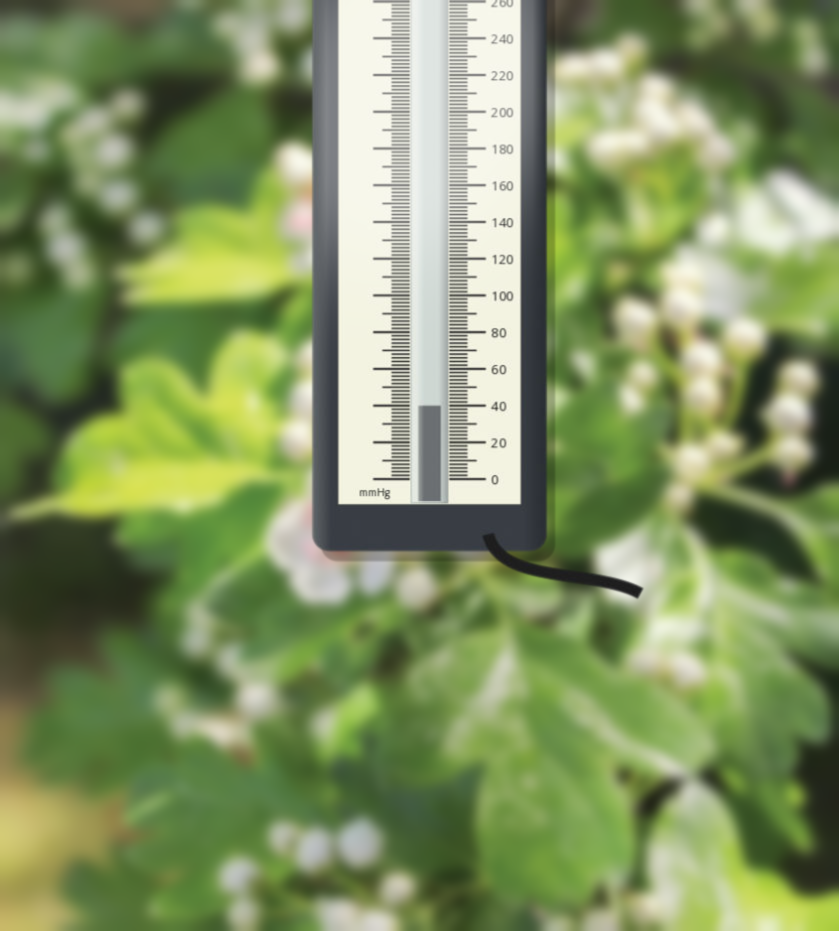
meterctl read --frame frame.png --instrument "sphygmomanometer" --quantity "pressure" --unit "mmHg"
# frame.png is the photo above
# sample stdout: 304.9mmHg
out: 40mmHg
